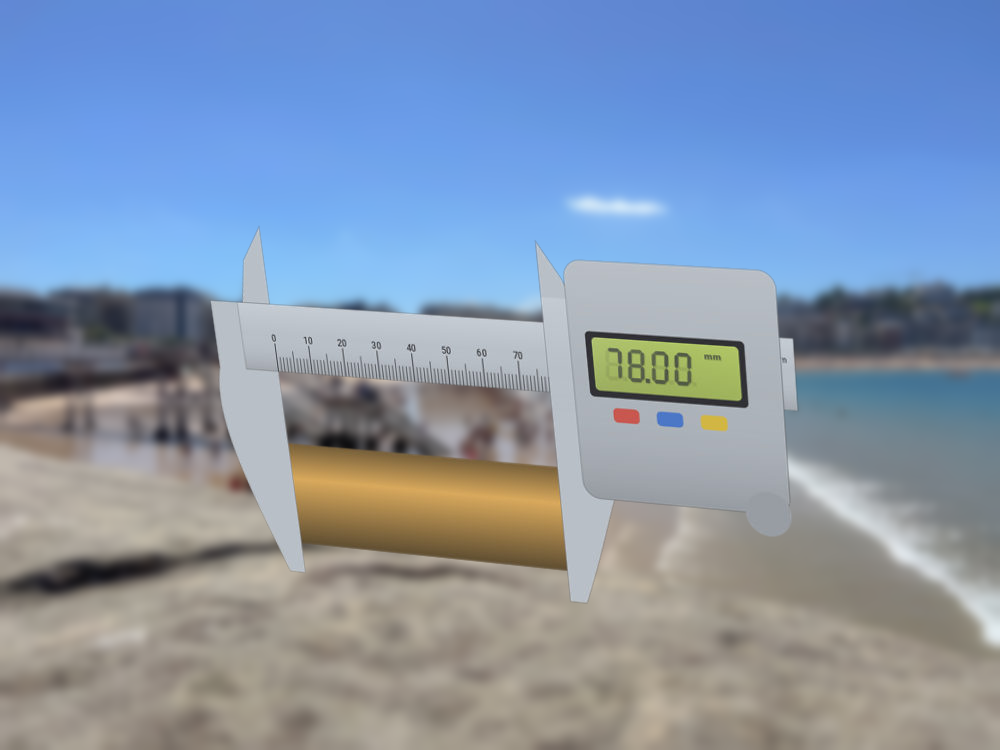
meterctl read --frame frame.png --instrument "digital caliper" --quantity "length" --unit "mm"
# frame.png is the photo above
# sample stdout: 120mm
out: 78.00mm
